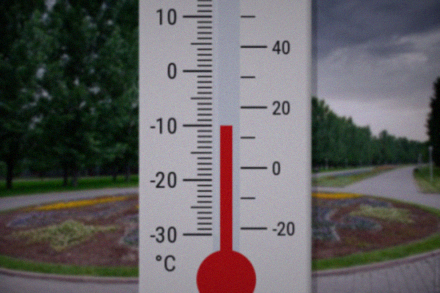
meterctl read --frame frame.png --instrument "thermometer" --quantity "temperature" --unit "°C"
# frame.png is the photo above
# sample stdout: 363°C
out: -10°C
